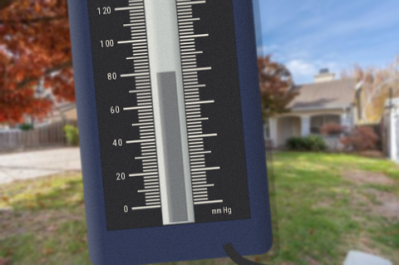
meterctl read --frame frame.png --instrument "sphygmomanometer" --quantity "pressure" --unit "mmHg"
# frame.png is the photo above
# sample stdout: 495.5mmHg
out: 80mmHg
